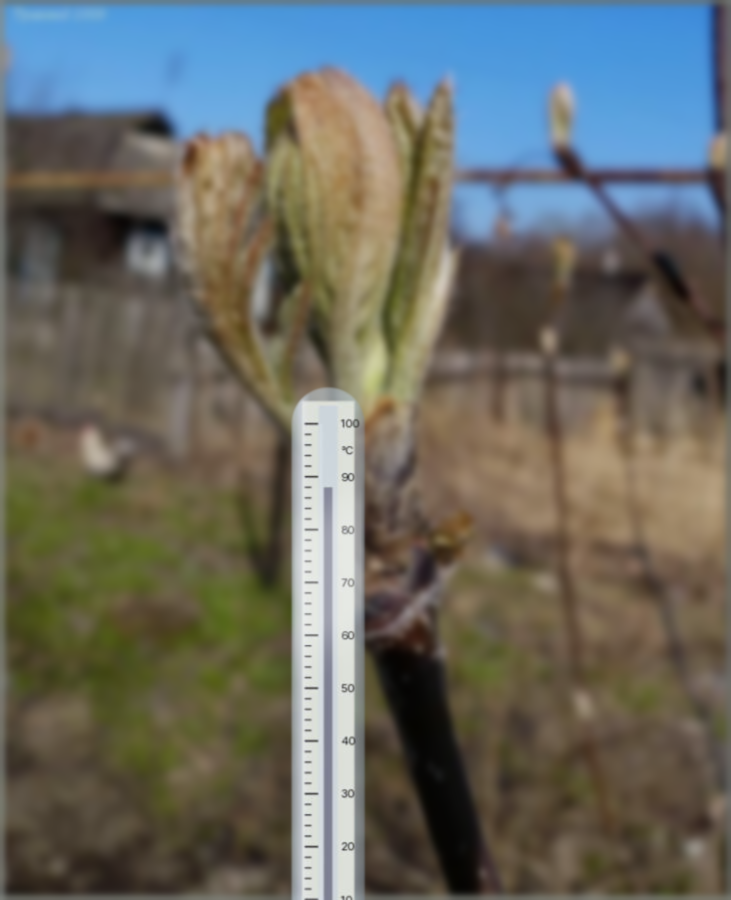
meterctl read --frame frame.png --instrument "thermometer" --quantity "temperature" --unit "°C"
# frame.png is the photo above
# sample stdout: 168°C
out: 88°C
